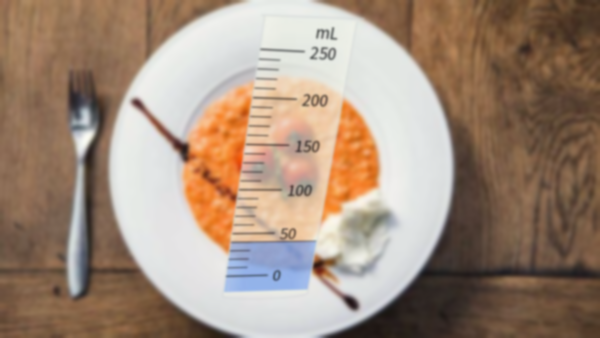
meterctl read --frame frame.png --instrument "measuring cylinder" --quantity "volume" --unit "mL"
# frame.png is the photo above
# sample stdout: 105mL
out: 40mL
